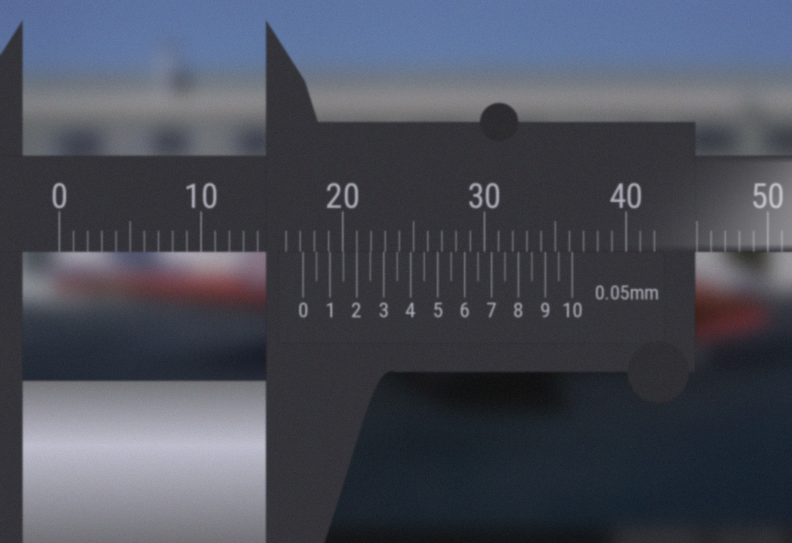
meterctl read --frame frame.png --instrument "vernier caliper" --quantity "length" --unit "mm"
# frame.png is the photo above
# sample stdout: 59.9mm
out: 17.2mm
